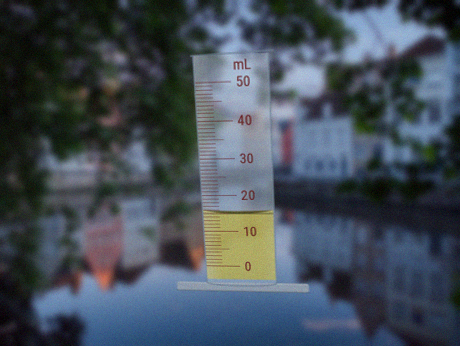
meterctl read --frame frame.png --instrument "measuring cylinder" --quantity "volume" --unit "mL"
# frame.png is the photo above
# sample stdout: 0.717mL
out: 15mL
